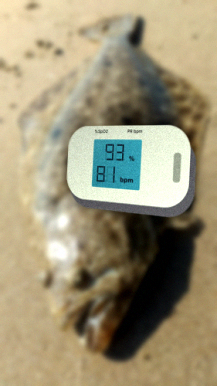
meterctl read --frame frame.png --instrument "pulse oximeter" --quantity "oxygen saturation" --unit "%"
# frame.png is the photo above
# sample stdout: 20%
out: 93%
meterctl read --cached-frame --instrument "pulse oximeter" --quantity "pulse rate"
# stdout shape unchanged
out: 81bpm
